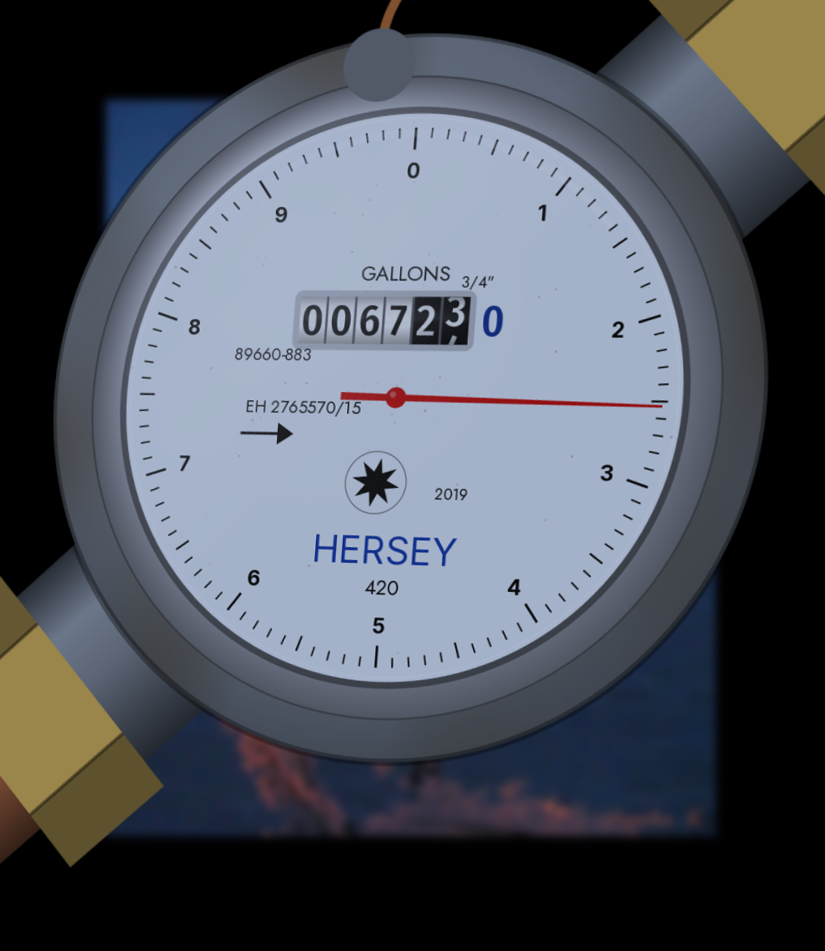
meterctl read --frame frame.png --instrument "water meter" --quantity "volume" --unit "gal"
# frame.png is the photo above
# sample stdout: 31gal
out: 67232.5gal
